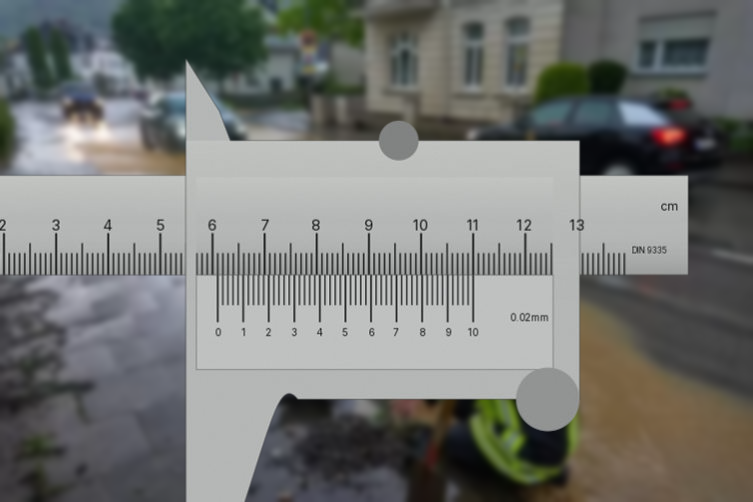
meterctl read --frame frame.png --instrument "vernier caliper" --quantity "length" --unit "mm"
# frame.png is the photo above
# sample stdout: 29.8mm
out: 61.0mm
